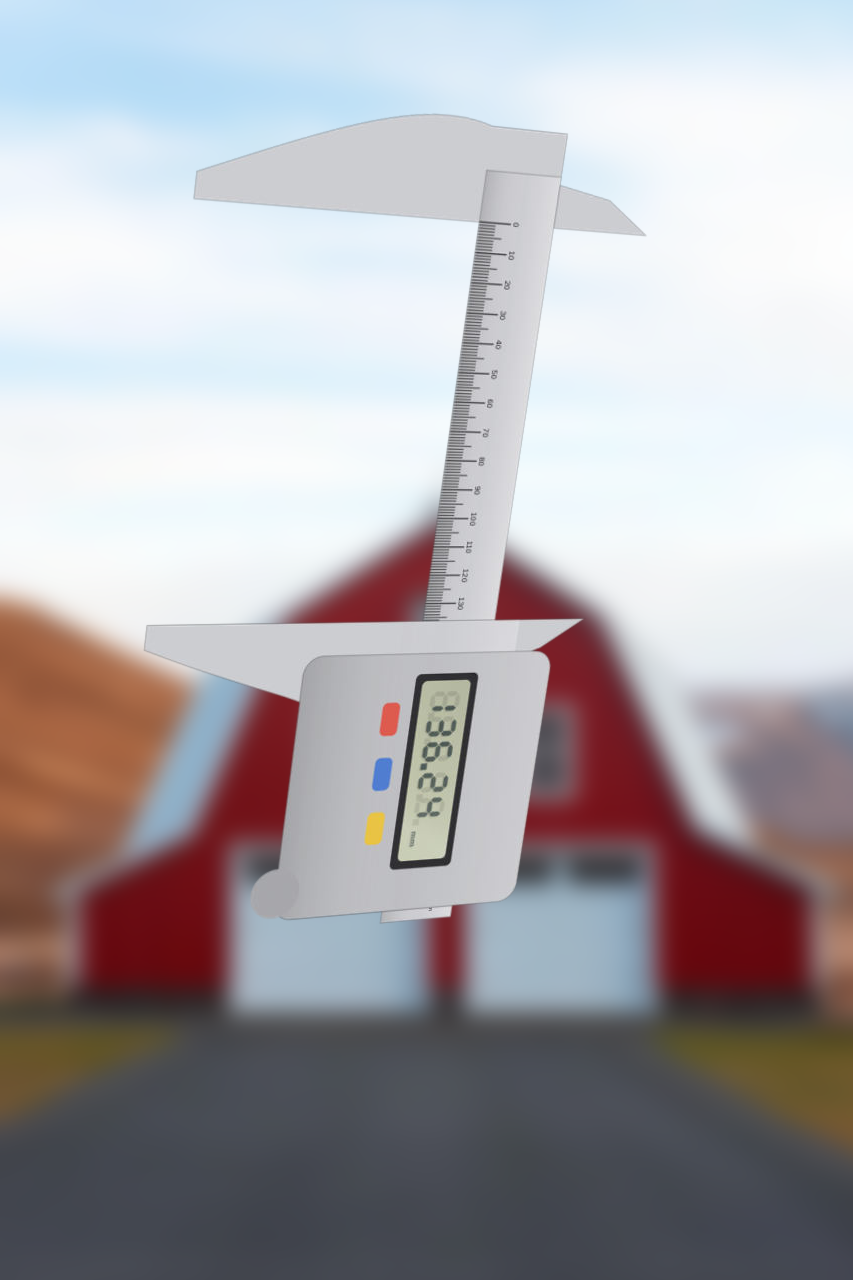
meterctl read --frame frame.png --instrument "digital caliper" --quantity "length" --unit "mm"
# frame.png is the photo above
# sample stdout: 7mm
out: 136.24mm
